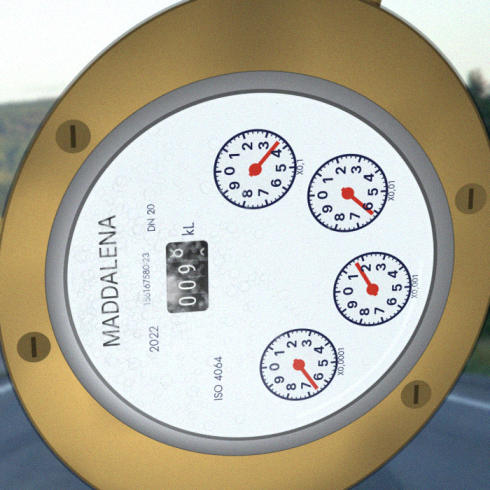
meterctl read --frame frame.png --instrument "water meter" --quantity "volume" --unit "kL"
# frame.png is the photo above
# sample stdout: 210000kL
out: 98.3616kL
